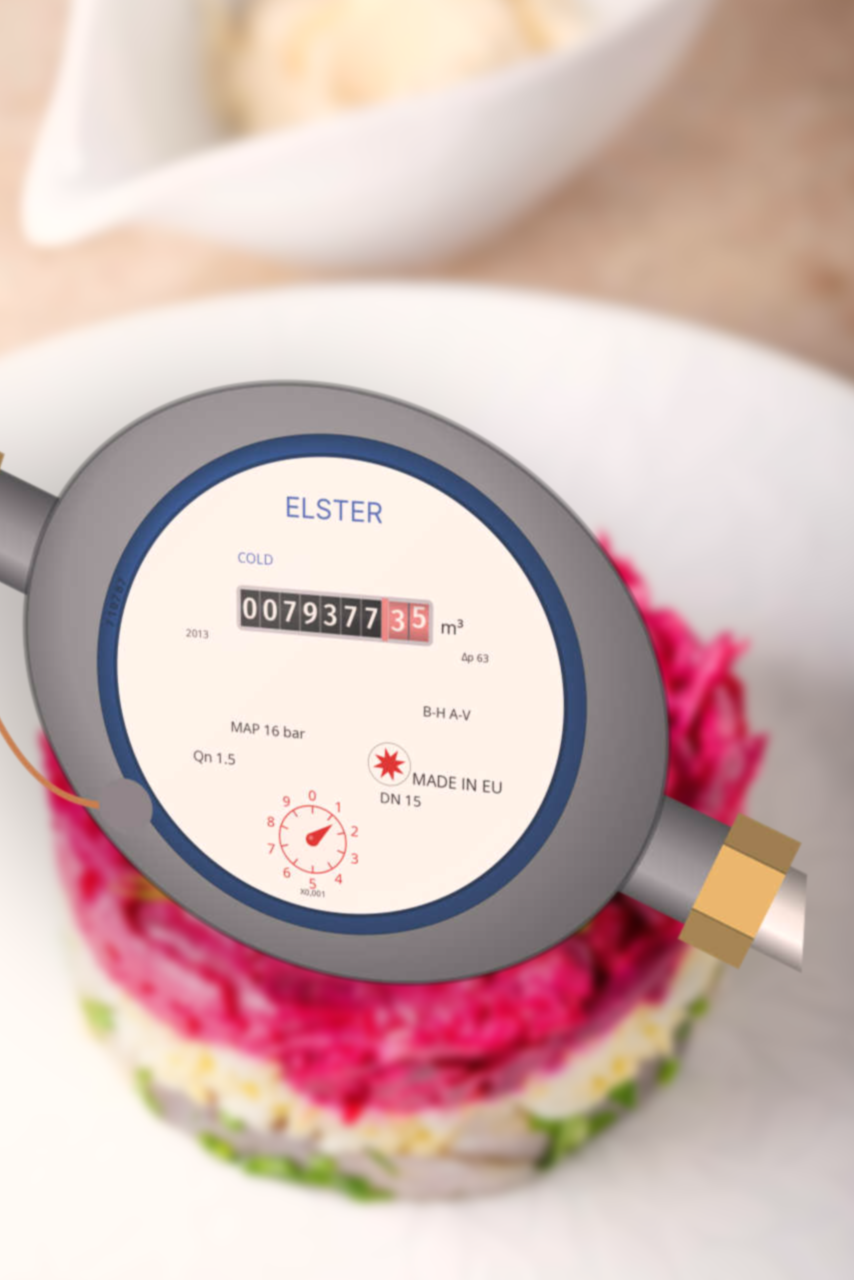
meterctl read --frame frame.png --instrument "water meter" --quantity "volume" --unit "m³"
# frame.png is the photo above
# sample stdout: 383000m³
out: 79377.351m³
